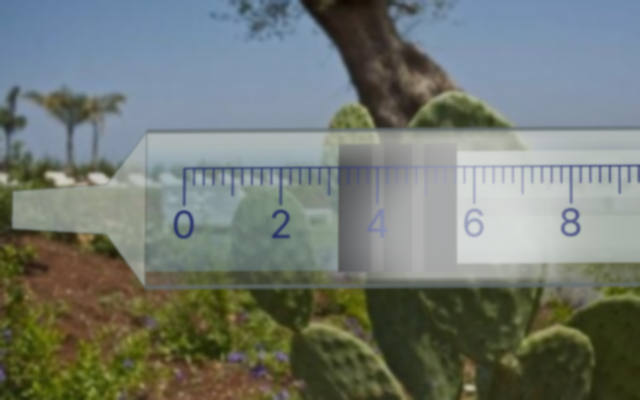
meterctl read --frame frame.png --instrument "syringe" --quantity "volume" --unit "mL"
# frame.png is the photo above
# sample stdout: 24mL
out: 3.2mL
